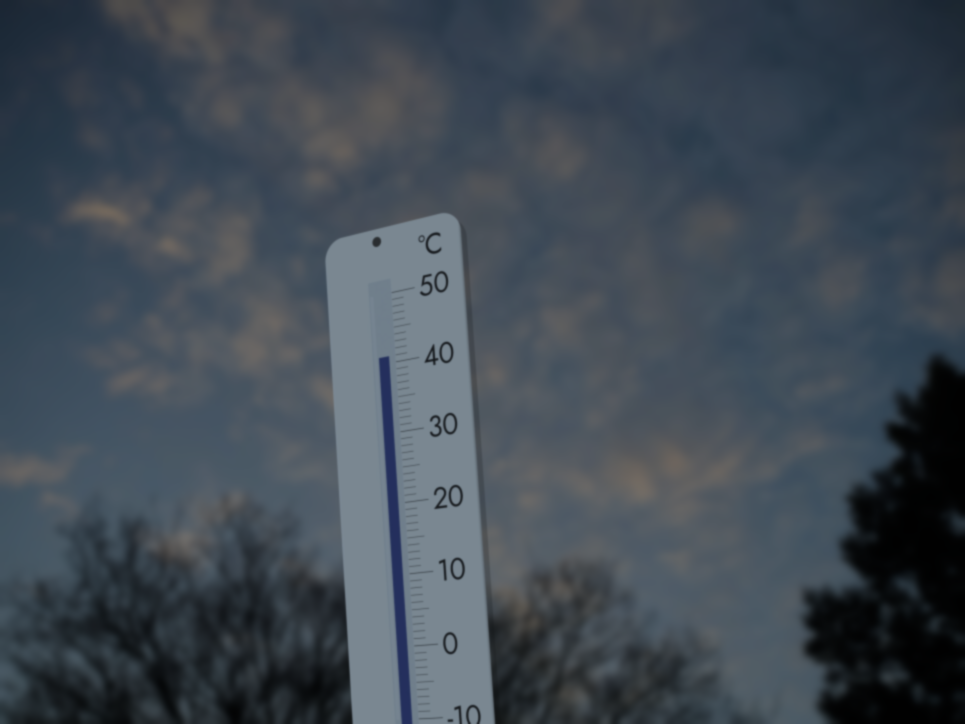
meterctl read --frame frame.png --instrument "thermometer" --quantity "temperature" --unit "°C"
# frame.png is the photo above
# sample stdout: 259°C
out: 41°C
